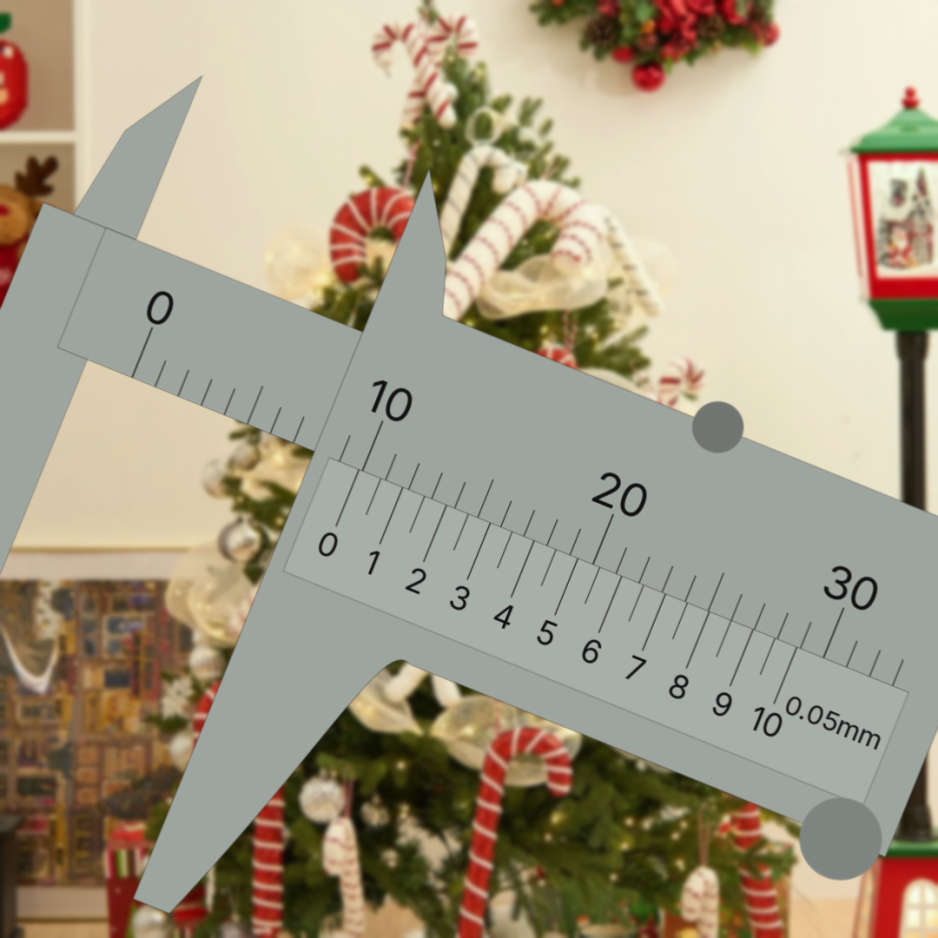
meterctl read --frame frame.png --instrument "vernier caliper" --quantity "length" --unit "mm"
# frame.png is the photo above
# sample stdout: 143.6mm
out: 9.85mm
